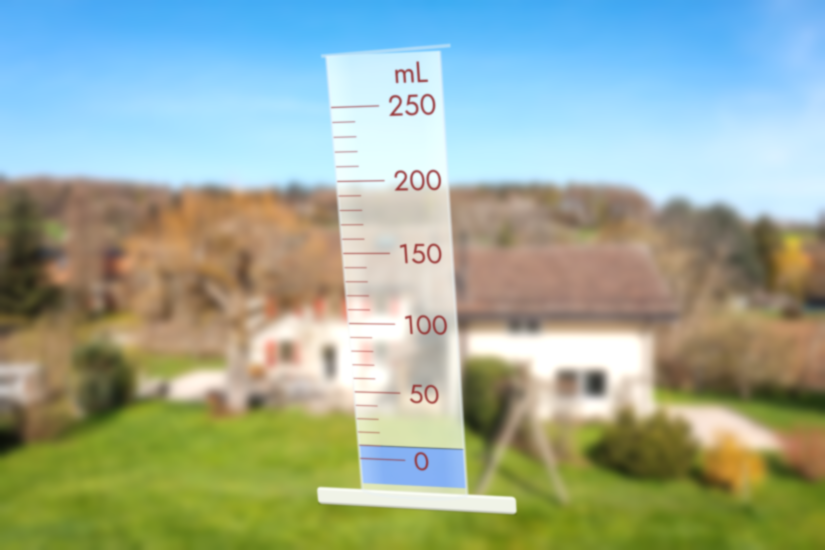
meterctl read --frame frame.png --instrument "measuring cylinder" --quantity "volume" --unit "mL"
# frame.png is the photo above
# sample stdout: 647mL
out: 10mL
